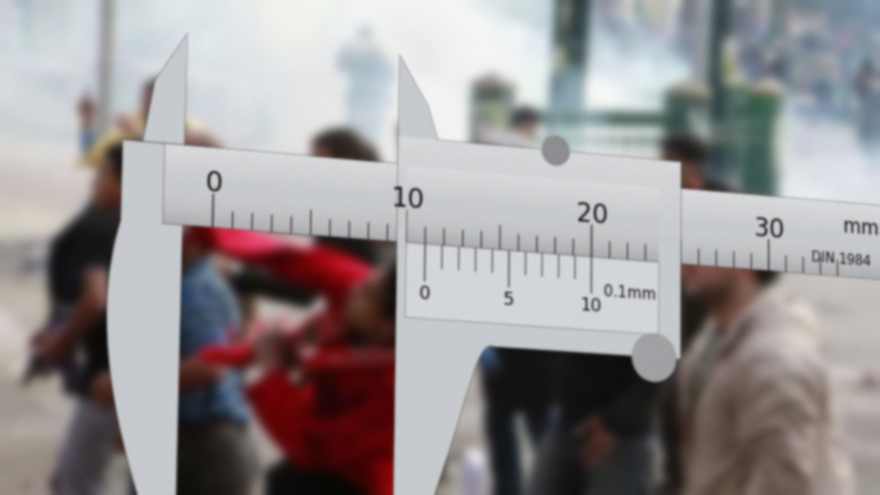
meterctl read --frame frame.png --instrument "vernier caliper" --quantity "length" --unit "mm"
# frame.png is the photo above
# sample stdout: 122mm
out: 11.0mm
